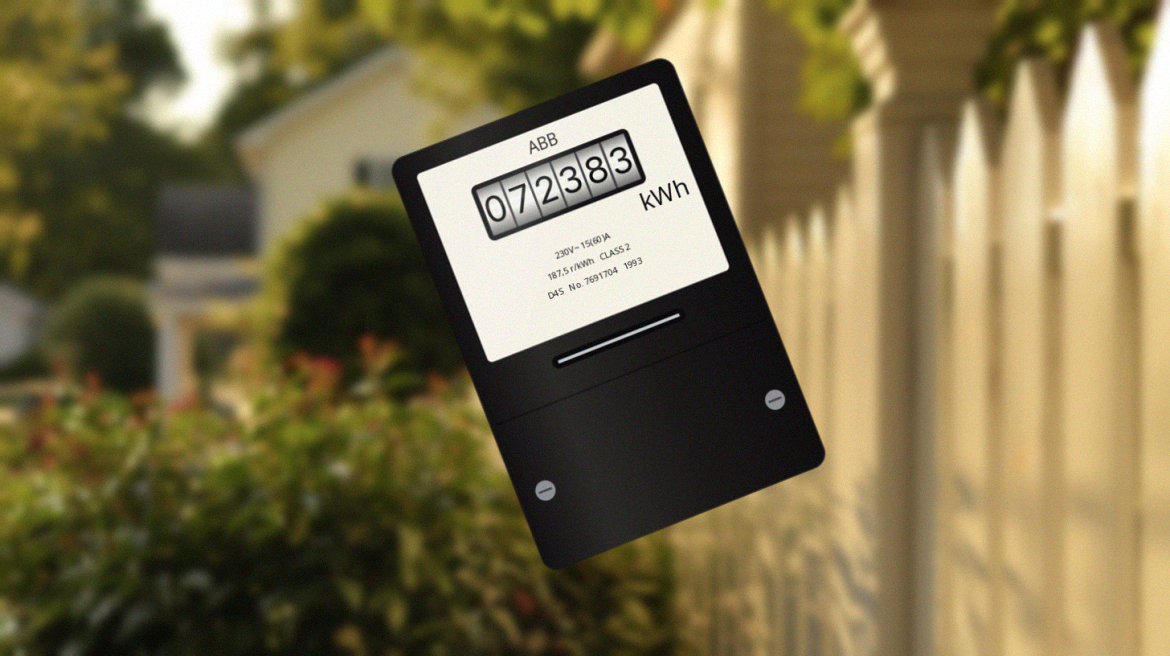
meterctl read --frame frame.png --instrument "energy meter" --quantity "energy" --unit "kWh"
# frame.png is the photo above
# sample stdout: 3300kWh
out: 72383kWh
